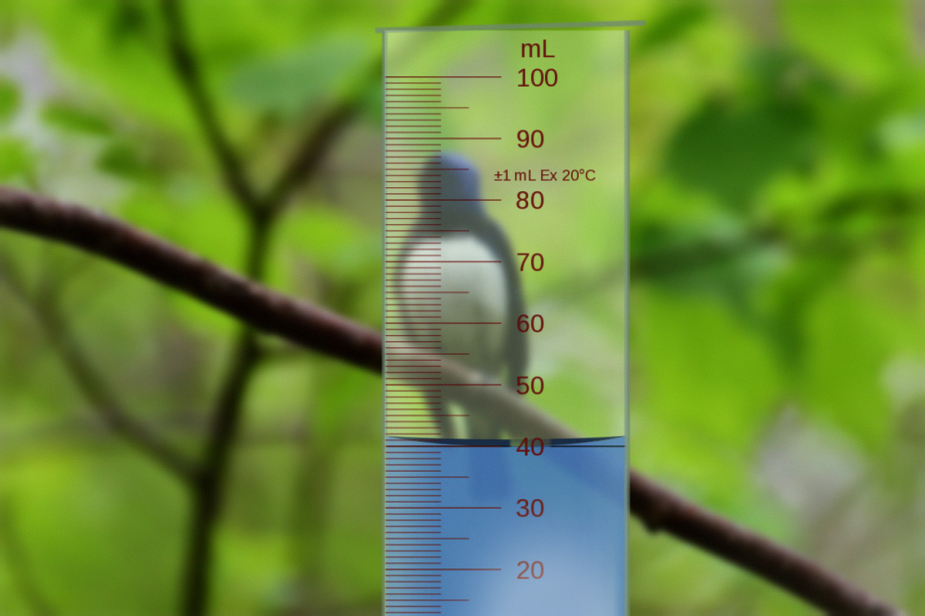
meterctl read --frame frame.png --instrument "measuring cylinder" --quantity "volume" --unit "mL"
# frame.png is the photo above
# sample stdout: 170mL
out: 40mL
